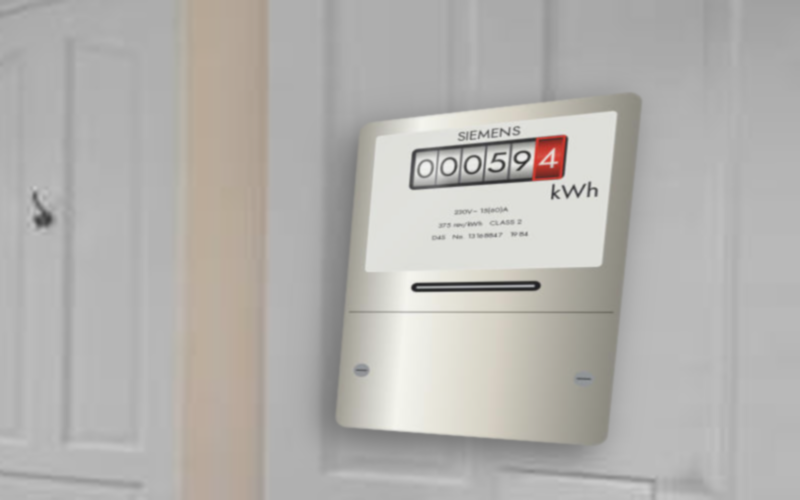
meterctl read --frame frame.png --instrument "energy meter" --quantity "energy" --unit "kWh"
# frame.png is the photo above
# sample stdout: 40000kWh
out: 59.4kWh
